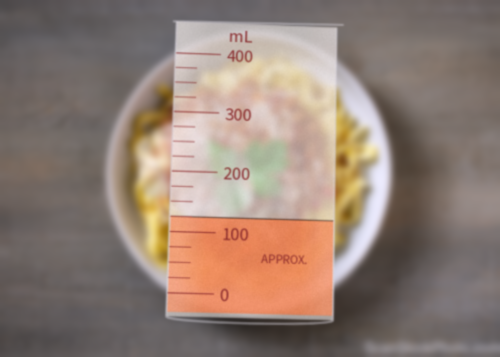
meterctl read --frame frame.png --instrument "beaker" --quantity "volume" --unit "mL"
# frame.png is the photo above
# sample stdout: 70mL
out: 125mL
